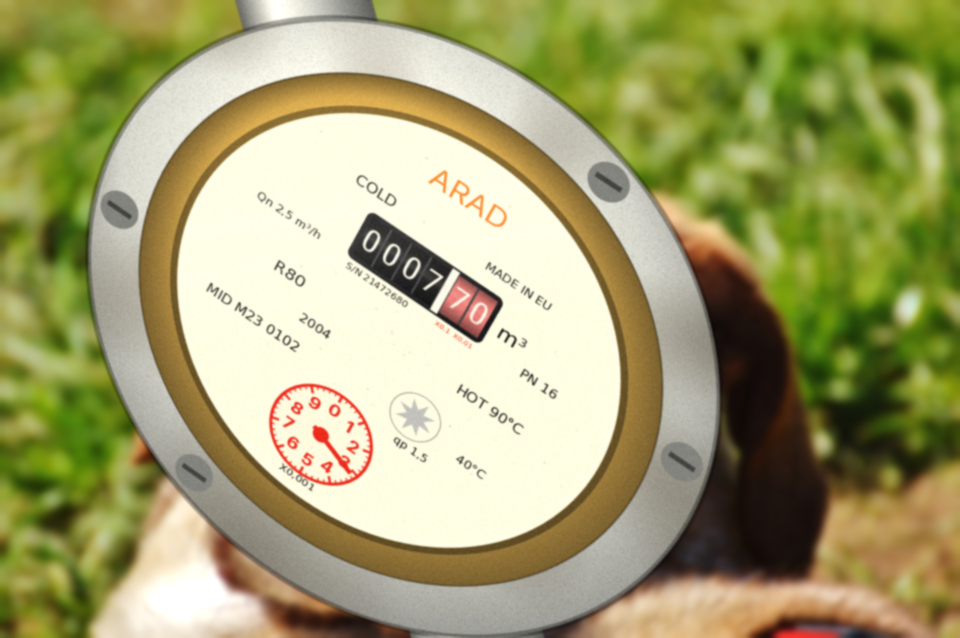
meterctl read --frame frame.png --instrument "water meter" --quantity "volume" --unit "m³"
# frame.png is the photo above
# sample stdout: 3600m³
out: 7.703m³
